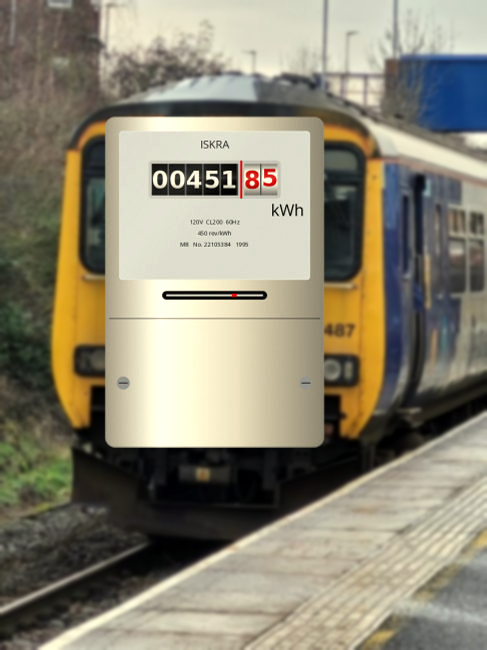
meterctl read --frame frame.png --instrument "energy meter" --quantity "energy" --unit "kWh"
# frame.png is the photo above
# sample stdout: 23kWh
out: 451.85kWh
